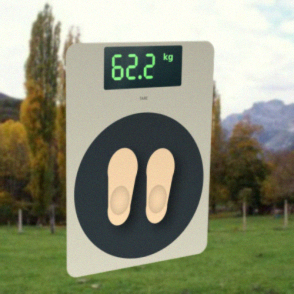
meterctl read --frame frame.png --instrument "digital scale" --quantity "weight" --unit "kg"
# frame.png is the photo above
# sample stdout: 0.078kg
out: 62.2kg
